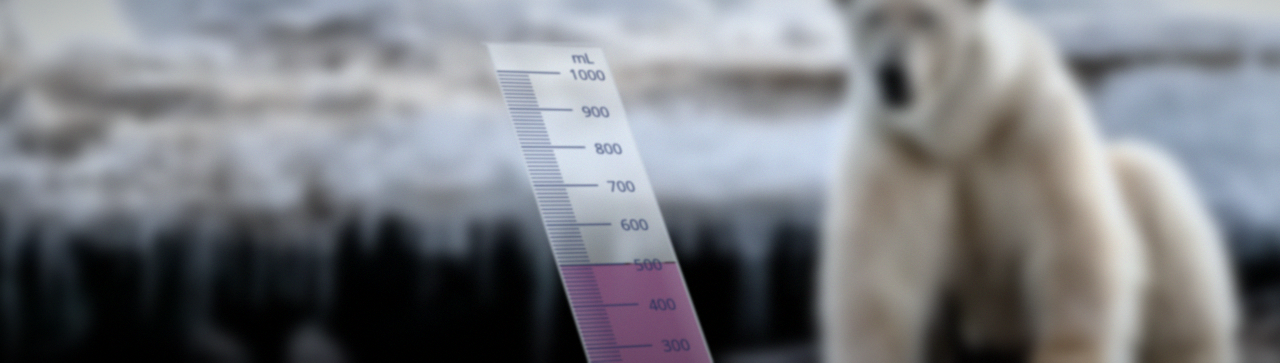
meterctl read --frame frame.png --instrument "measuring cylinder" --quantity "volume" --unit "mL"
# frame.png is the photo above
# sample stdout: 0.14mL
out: 500mL
